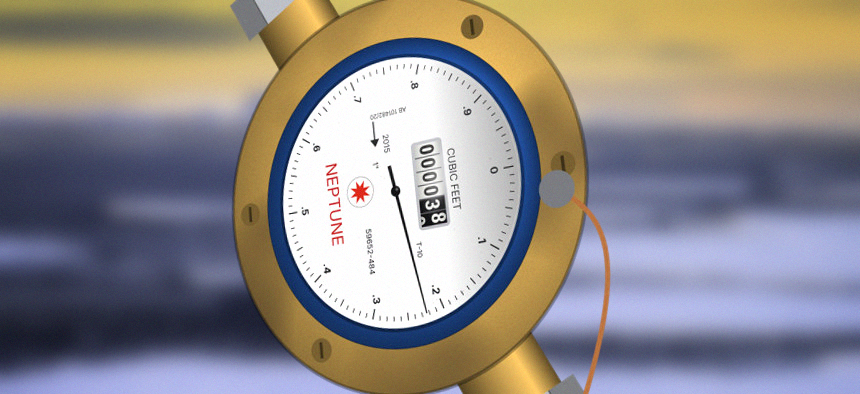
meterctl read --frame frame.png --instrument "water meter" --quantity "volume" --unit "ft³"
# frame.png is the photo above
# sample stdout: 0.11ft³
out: 38.22ft³
